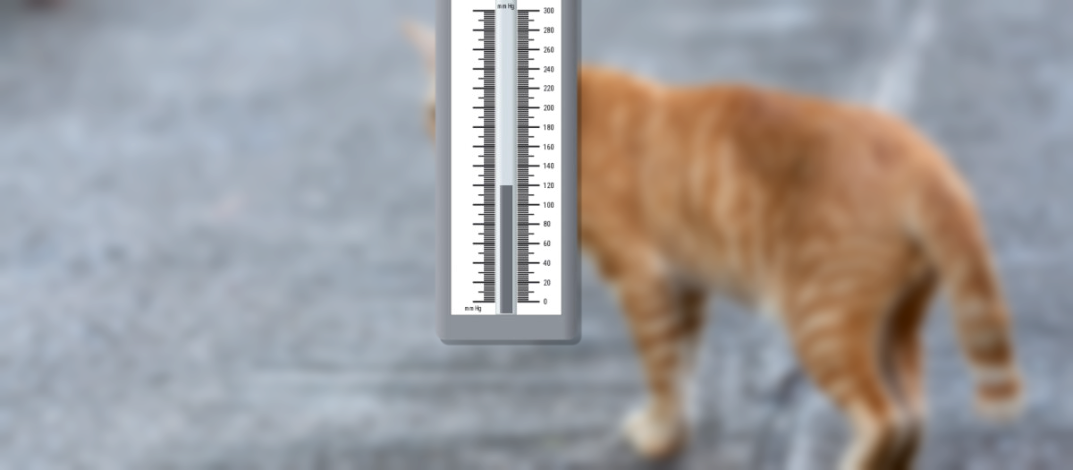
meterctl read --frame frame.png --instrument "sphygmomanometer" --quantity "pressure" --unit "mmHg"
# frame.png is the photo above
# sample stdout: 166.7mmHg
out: 120mmHg
